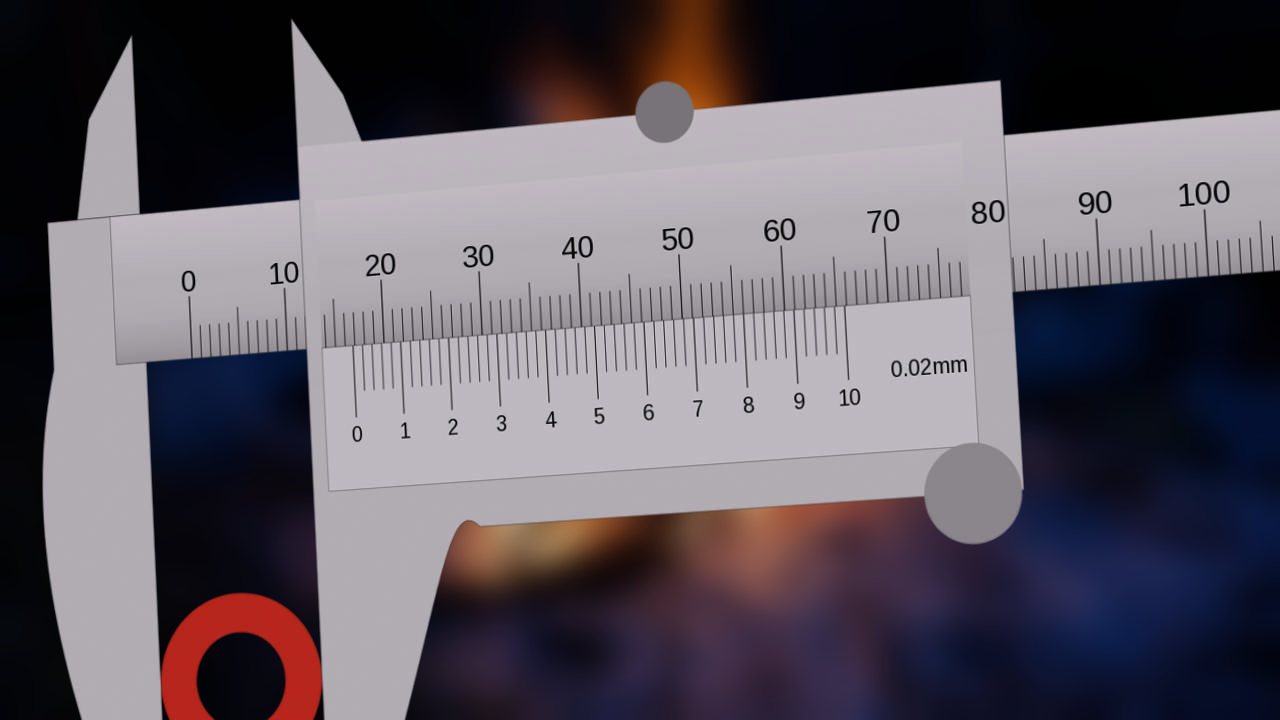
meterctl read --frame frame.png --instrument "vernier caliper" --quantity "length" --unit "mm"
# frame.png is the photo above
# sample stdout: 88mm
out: 16.8mm
